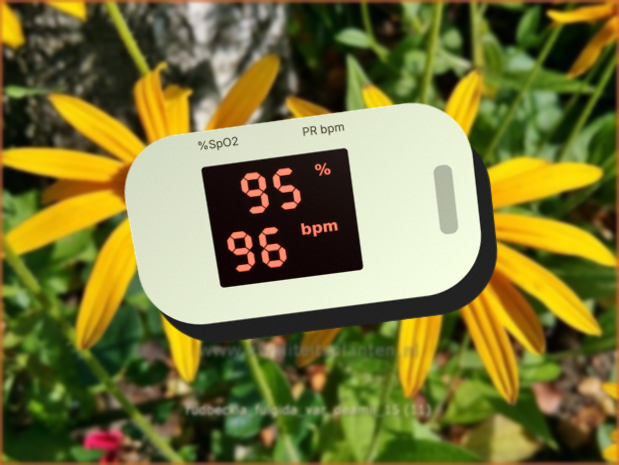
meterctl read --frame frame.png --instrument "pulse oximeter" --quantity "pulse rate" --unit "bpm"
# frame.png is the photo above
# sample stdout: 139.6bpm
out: 96bpm
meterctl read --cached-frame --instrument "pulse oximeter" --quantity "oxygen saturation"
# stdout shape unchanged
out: 95%
